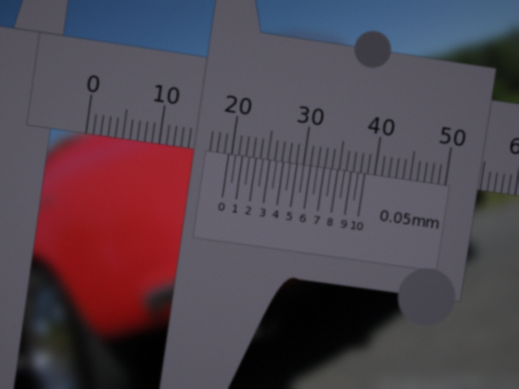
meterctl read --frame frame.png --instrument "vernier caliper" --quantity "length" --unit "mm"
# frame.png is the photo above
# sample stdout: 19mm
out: 19.6mm
